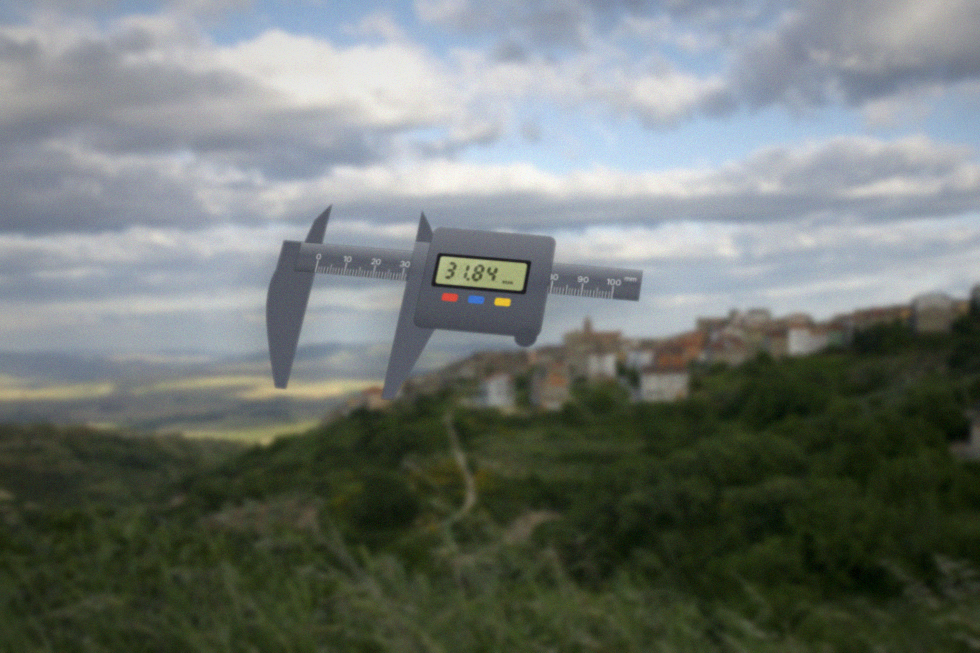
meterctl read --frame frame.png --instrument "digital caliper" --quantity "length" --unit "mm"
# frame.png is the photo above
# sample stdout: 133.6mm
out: 31.84mm
